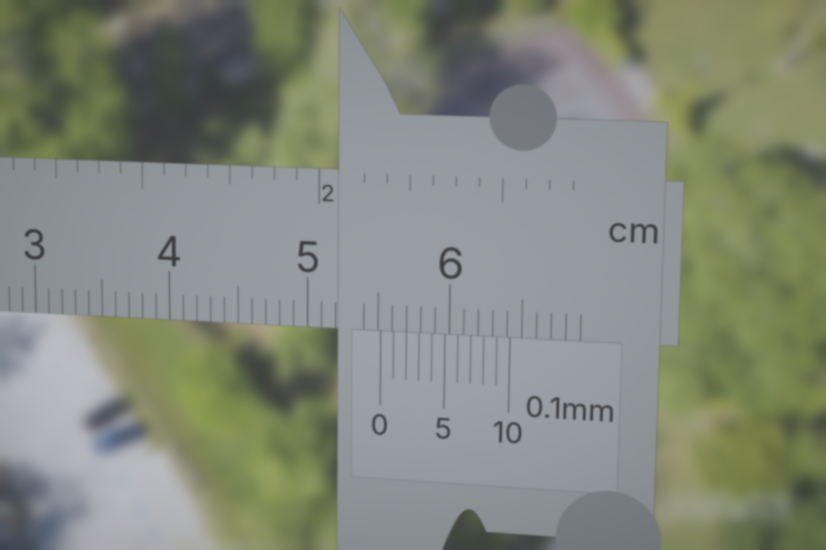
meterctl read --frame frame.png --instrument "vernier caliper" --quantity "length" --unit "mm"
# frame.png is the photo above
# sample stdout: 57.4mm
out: 55.2mm
